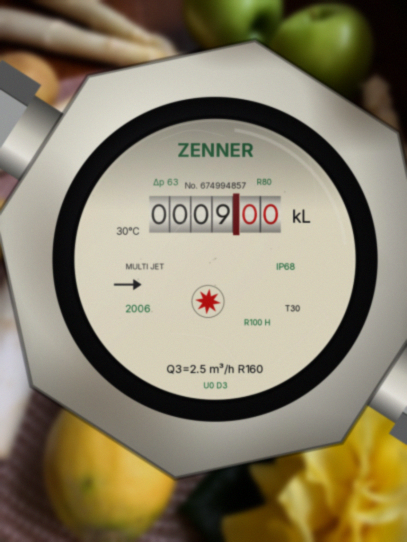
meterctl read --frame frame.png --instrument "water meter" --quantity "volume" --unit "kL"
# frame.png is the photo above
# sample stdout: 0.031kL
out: 9.00kL
